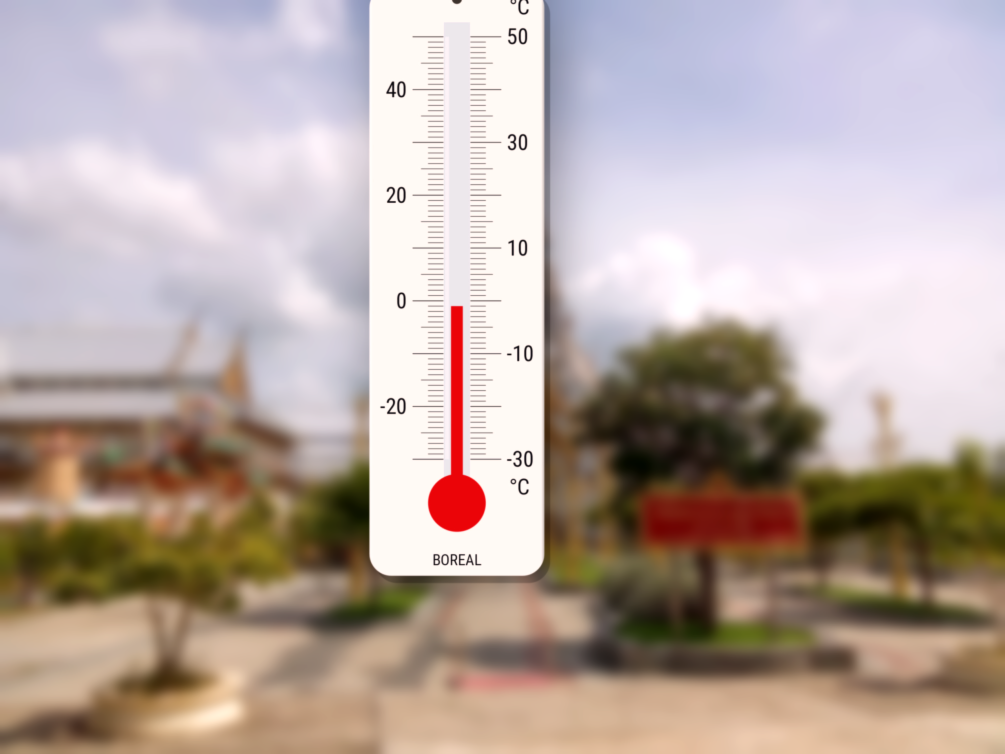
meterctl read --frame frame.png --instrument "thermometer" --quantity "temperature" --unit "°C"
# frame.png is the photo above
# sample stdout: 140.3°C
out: -1°C
